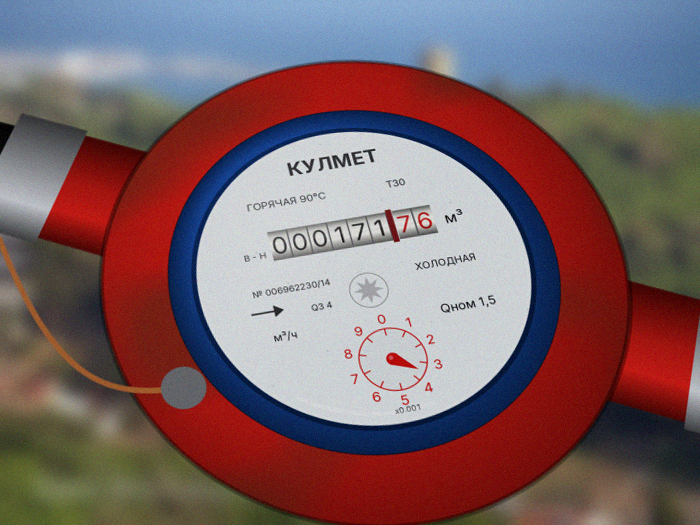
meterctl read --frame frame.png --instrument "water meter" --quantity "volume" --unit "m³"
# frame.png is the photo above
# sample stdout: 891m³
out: 171.763m³
